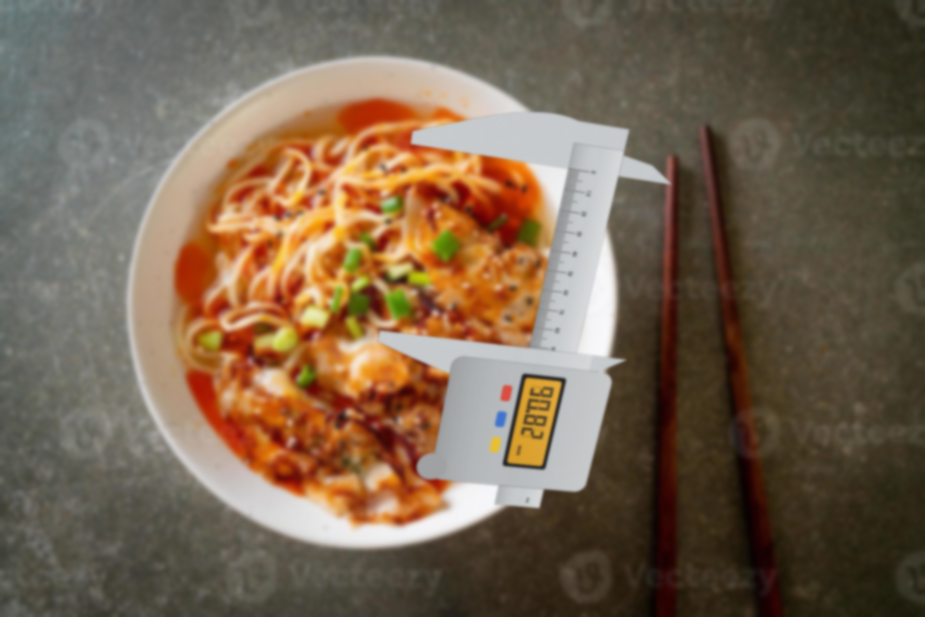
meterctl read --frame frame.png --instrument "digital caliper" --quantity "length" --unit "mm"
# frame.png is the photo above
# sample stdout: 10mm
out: 90.82mm
